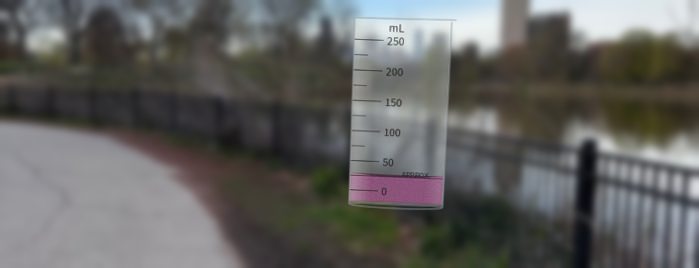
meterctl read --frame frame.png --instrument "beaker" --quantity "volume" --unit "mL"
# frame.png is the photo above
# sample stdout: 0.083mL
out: 25mL
